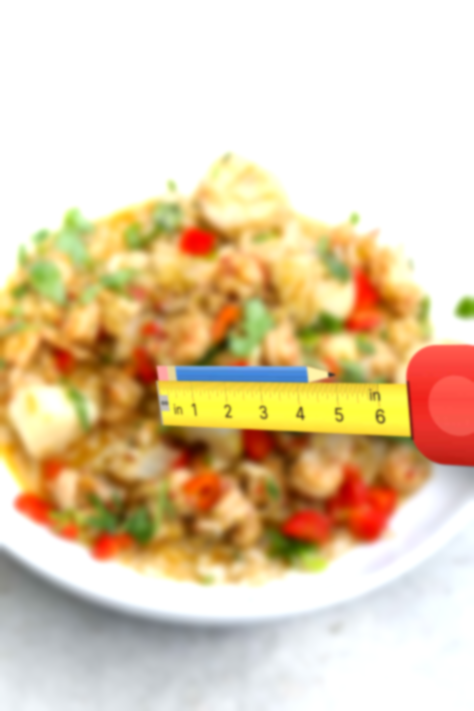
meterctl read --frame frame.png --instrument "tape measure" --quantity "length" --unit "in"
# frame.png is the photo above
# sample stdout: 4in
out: 5in
